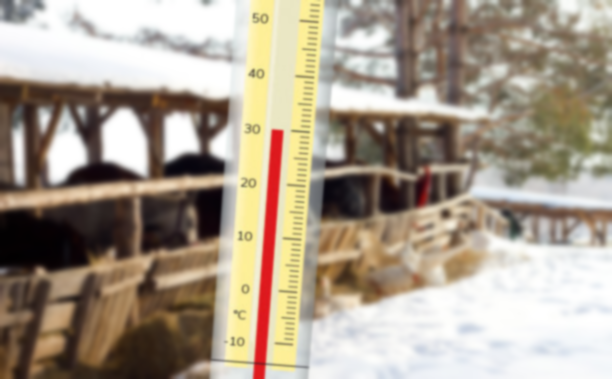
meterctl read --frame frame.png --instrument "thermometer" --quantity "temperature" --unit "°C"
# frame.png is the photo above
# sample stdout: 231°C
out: 30°C
